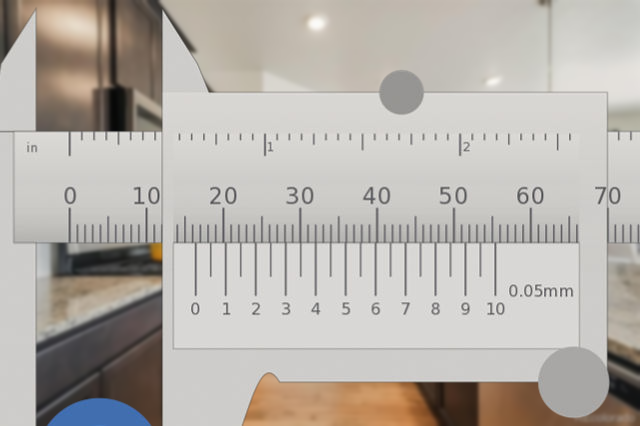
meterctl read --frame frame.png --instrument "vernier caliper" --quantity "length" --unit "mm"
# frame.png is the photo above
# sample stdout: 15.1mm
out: 16.4mm
